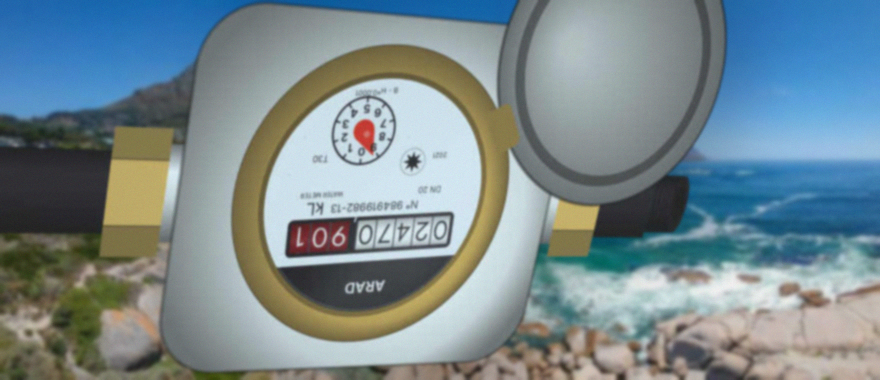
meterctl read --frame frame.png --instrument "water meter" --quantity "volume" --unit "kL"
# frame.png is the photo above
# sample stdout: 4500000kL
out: 2470.9009kL
